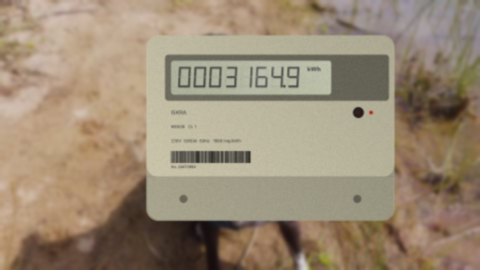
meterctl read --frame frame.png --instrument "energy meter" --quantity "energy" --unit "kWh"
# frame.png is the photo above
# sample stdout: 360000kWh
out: 3164.9kWh
